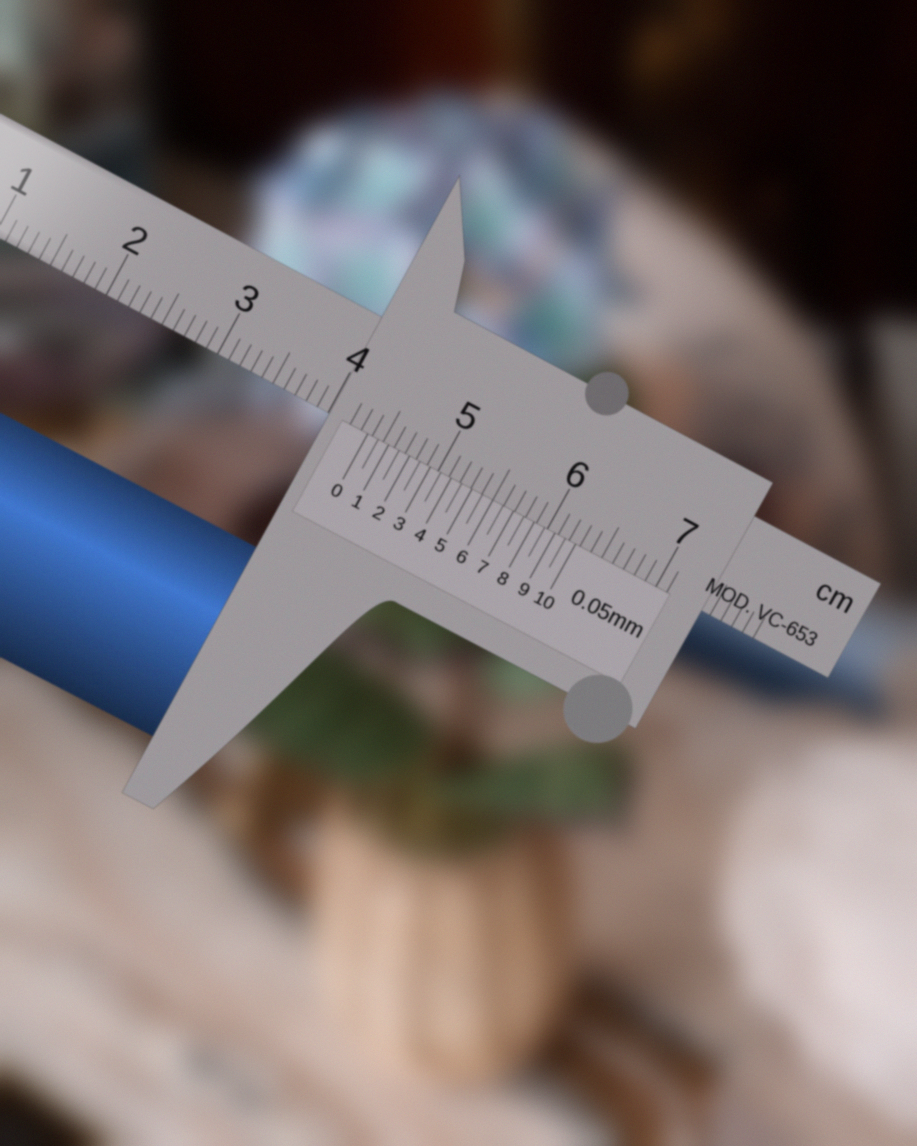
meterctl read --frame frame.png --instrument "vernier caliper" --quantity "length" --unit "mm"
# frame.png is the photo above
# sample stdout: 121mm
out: 43.6mm
